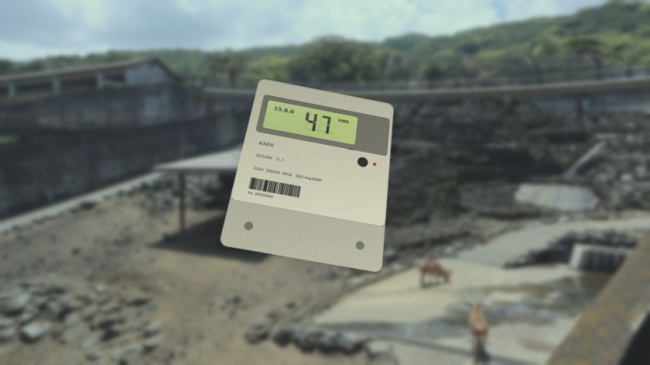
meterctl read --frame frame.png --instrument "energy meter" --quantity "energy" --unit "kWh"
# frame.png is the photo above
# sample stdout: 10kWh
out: 47kWh
